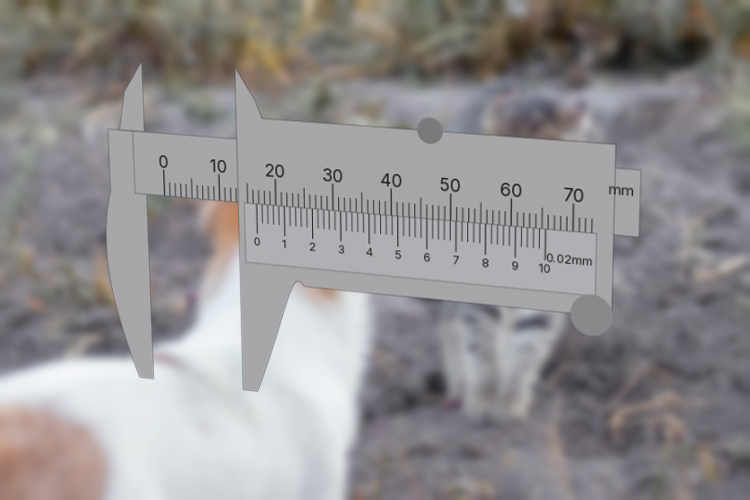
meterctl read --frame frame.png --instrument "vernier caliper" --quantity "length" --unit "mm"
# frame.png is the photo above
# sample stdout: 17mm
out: 16.6mm
